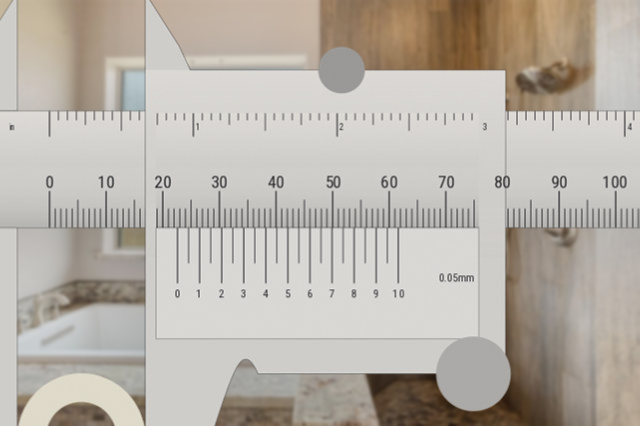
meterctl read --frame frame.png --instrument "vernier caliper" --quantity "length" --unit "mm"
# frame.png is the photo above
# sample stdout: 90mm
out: 22.6mm
